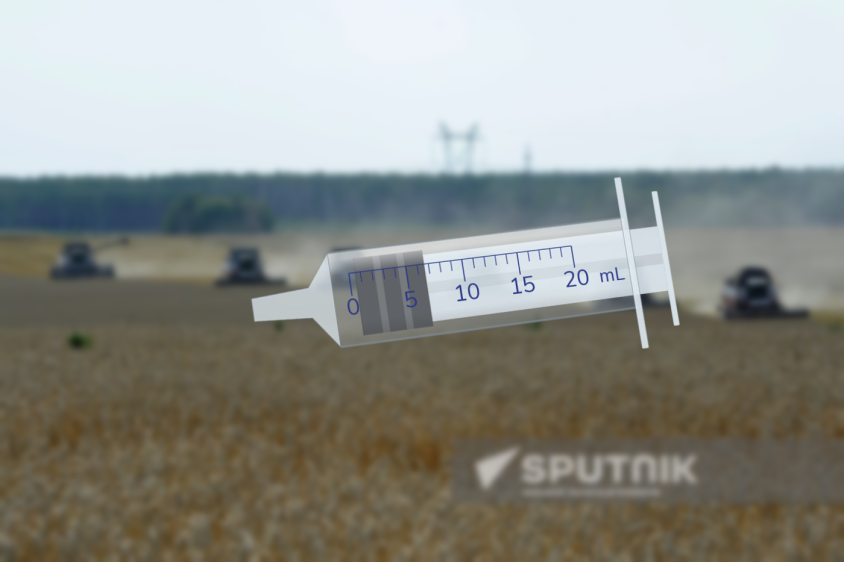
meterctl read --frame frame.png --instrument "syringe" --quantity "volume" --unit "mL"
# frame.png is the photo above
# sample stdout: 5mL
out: 0.5mL
